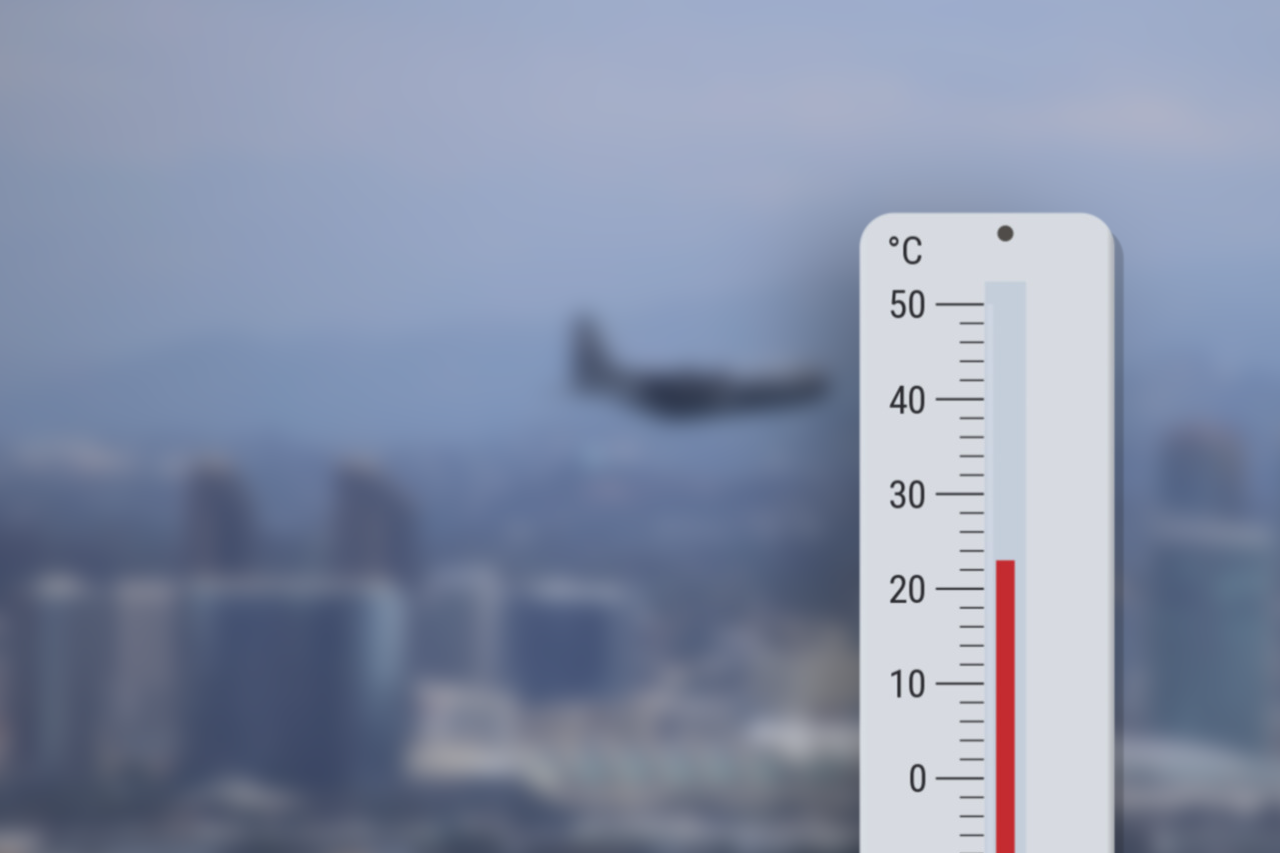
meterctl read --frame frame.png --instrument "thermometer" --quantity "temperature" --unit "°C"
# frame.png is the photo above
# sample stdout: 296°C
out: 23°C
